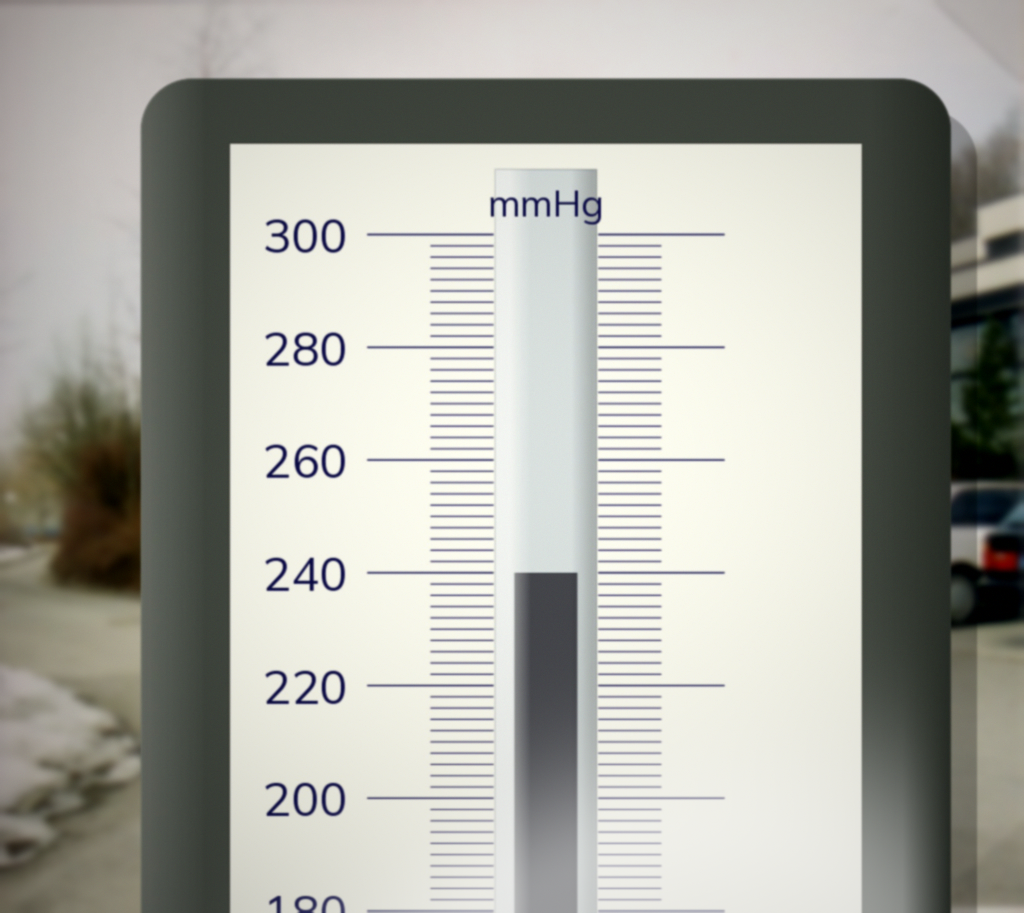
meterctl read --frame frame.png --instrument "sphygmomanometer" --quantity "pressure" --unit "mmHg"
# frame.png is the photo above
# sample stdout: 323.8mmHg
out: 240mmHg
